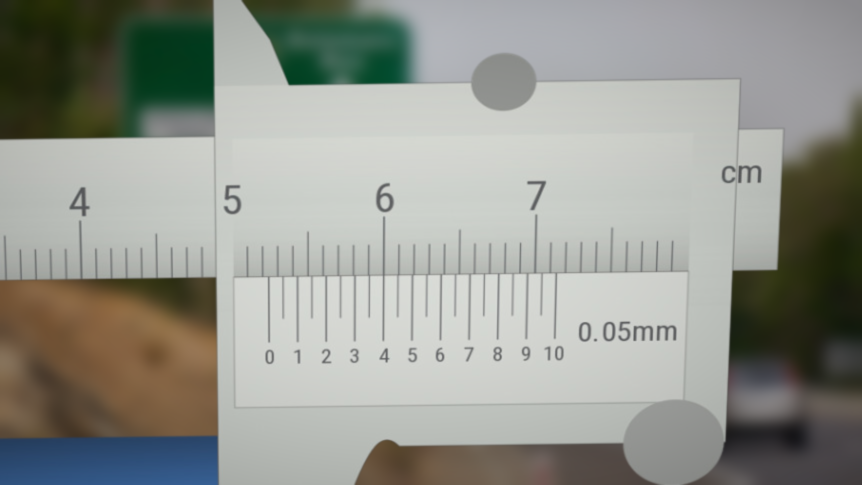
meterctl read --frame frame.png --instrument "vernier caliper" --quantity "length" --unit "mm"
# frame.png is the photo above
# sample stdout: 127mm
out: 52.4mm
